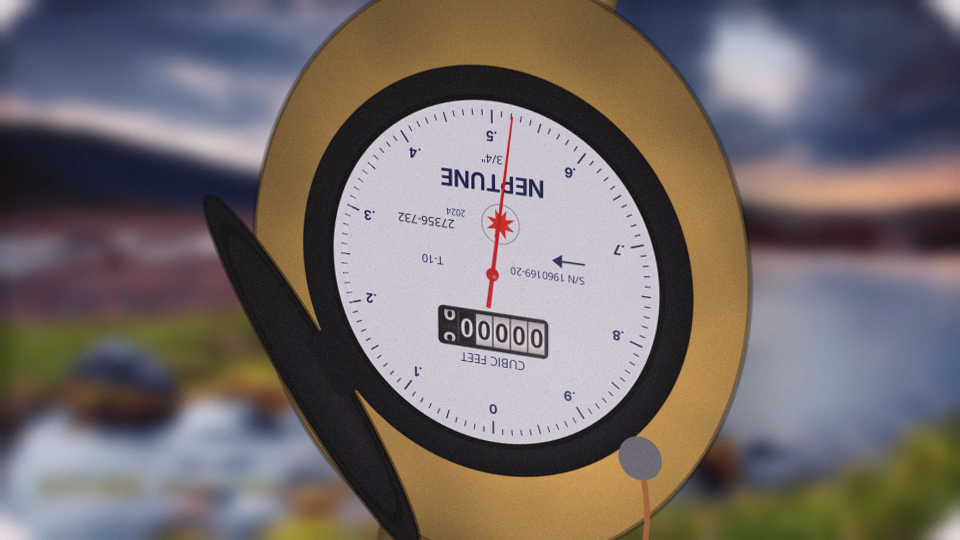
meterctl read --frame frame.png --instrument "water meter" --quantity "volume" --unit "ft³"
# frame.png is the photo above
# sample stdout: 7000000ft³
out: 8.52ft³
